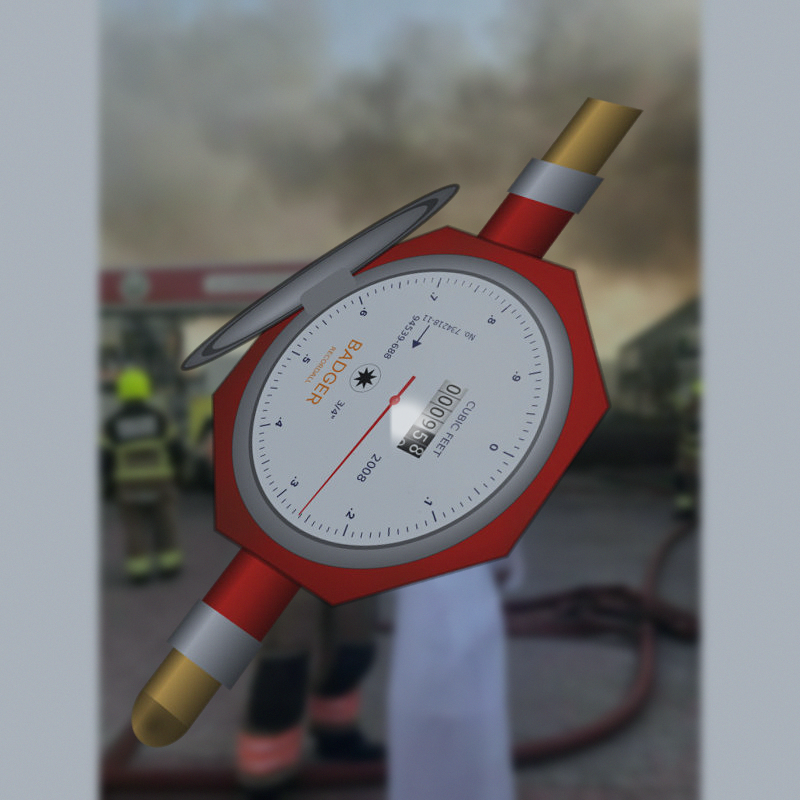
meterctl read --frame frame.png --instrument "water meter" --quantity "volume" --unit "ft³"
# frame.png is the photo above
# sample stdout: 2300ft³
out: 958.26ft³
